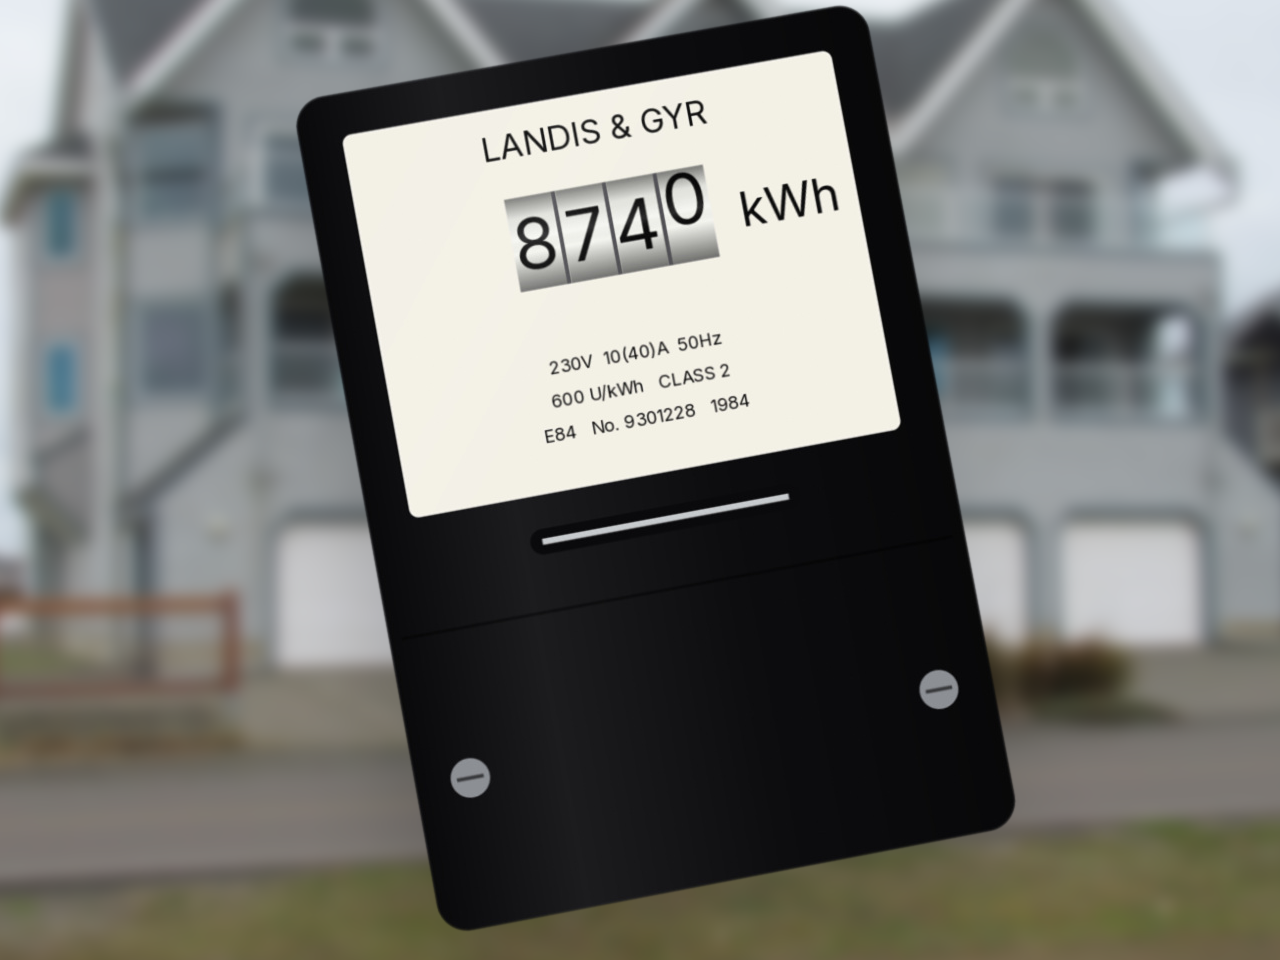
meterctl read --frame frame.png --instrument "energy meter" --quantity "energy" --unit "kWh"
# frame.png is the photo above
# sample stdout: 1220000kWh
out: 8740kWh
